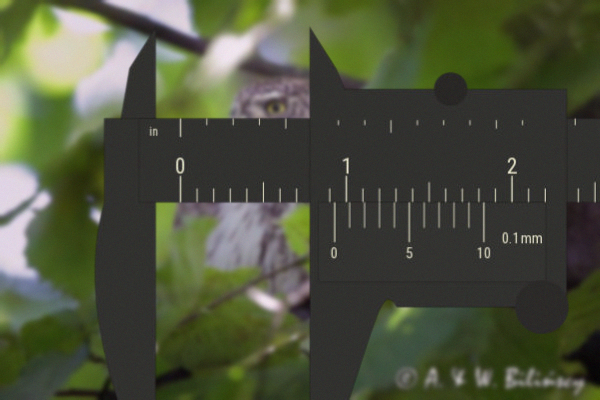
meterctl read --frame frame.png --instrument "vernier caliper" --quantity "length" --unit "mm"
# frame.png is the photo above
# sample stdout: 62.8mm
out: 9.3mm
